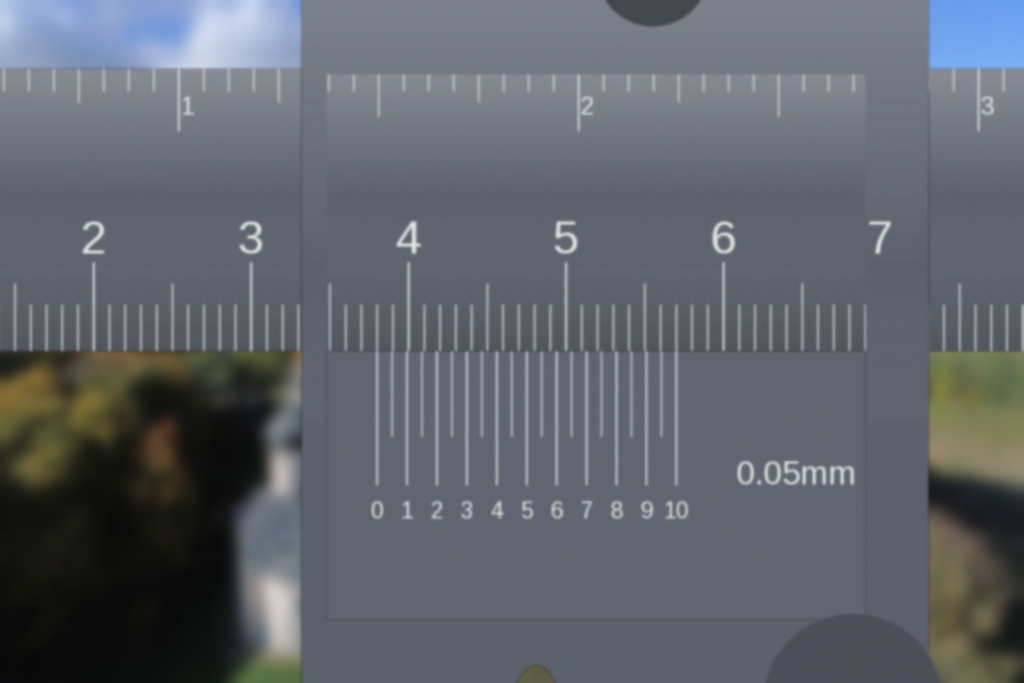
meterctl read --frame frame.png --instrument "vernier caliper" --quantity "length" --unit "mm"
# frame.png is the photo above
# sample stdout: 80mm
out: 38.0mm
